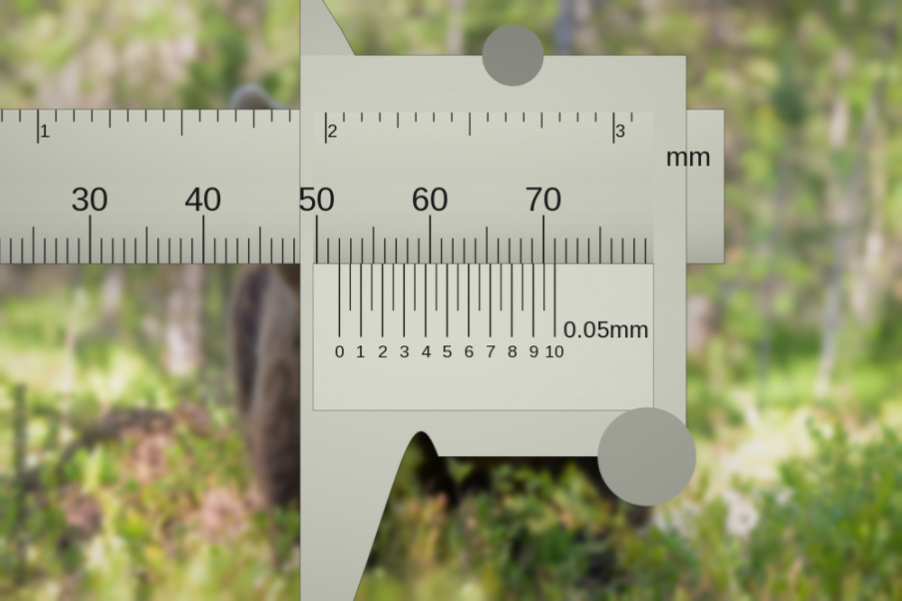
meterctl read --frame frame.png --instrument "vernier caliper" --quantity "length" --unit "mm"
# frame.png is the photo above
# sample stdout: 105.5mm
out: 52.0mm
